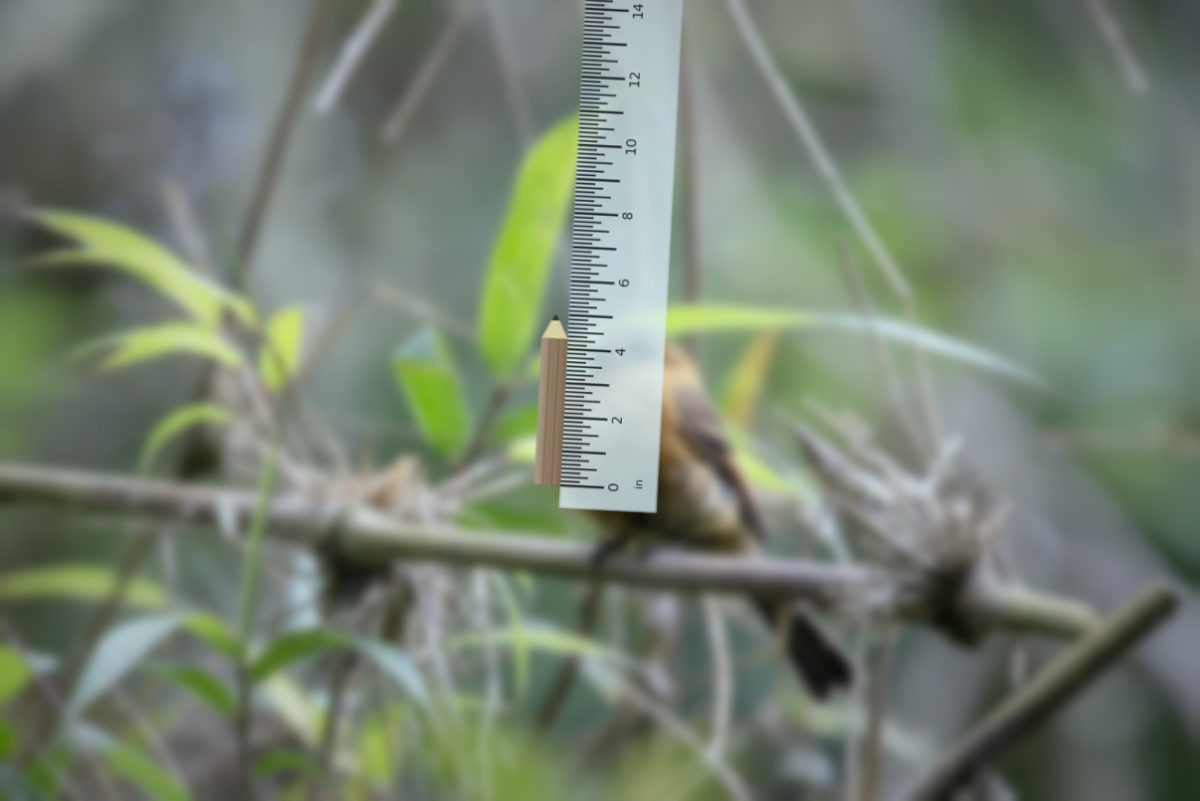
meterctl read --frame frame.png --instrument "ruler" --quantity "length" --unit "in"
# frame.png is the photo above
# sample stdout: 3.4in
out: 5in
